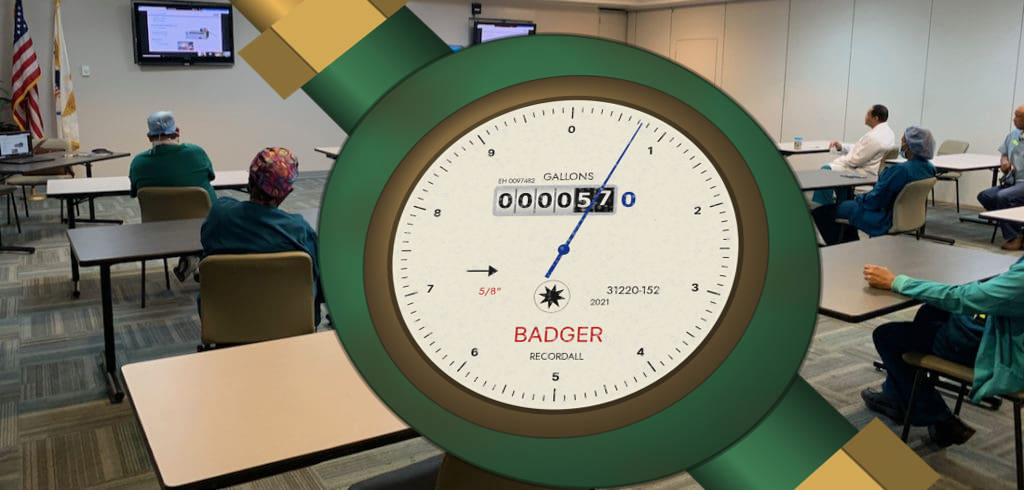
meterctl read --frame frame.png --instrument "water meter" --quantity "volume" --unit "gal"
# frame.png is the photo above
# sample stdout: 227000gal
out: 570.7gal
